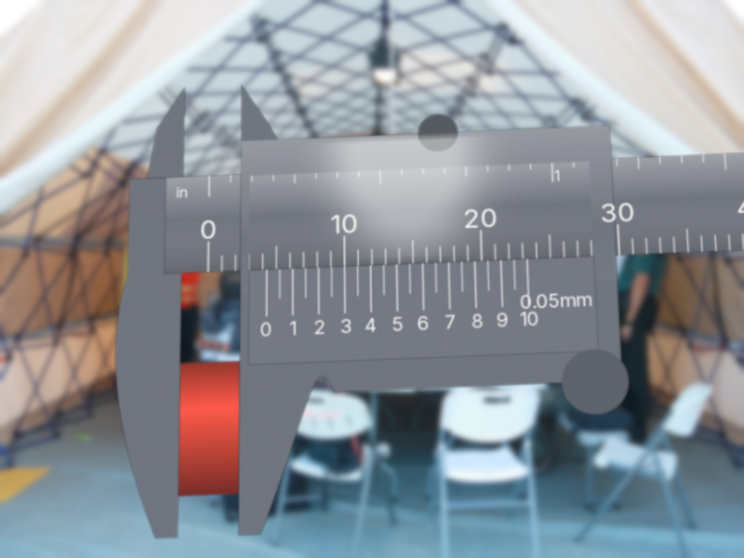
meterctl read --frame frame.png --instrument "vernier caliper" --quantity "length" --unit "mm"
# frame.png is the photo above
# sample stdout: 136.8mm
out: 4.3mm
